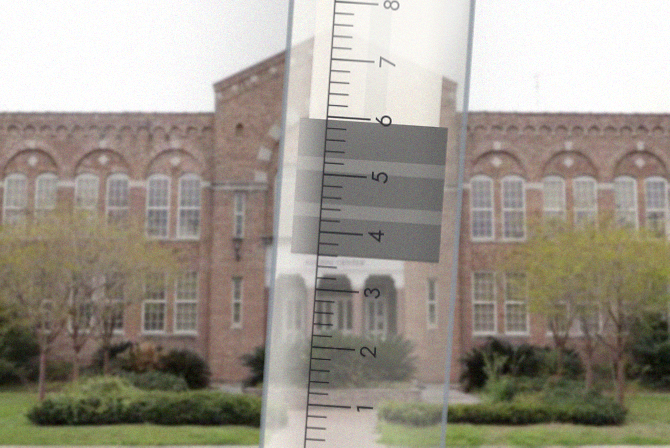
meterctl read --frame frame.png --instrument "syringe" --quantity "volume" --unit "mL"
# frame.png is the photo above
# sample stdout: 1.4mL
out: 3.6mL
